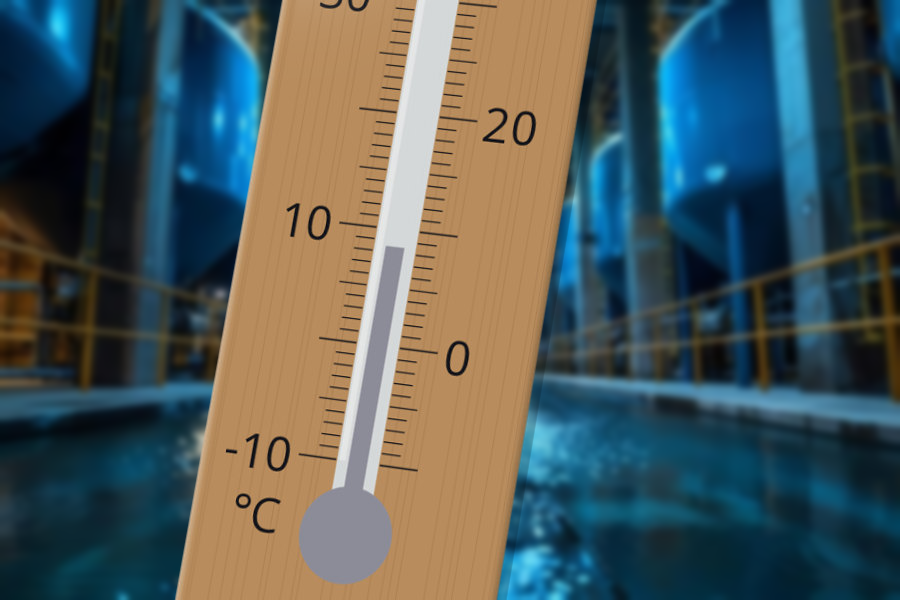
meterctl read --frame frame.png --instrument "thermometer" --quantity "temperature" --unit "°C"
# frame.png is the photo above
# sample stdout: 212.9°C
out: 8.5°C
